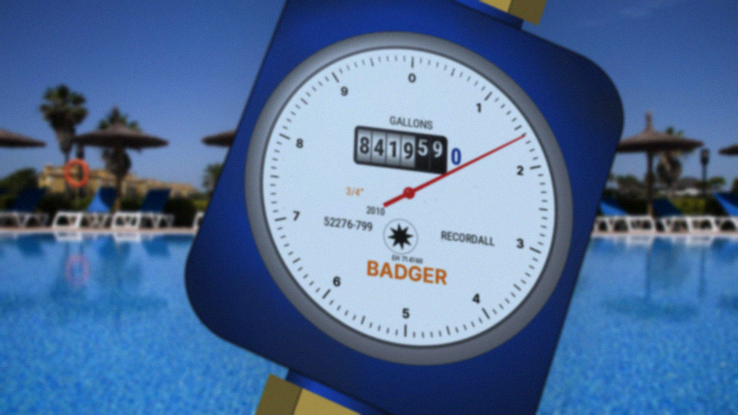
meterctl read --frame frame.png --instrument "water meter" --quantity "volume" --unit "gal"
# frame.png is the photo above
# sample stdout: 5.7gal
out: 8419591.6gal
